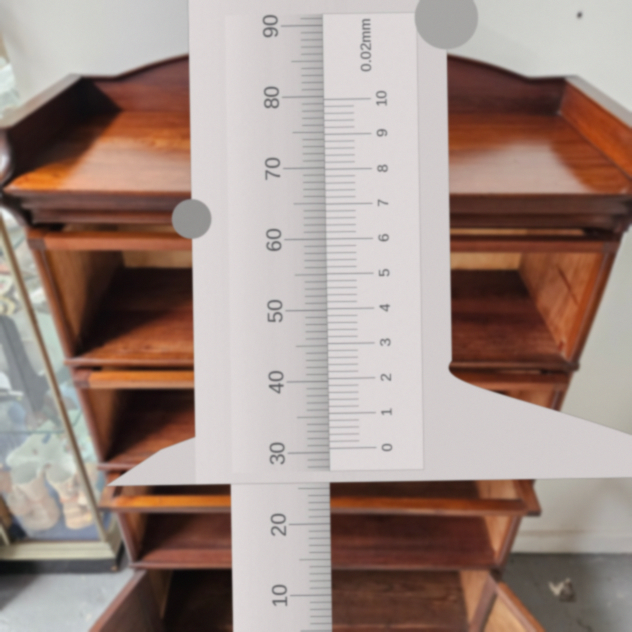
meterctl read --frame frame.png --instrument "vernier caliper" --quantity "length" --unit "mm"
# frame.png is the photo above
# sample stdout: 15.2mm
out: 30.6mm
